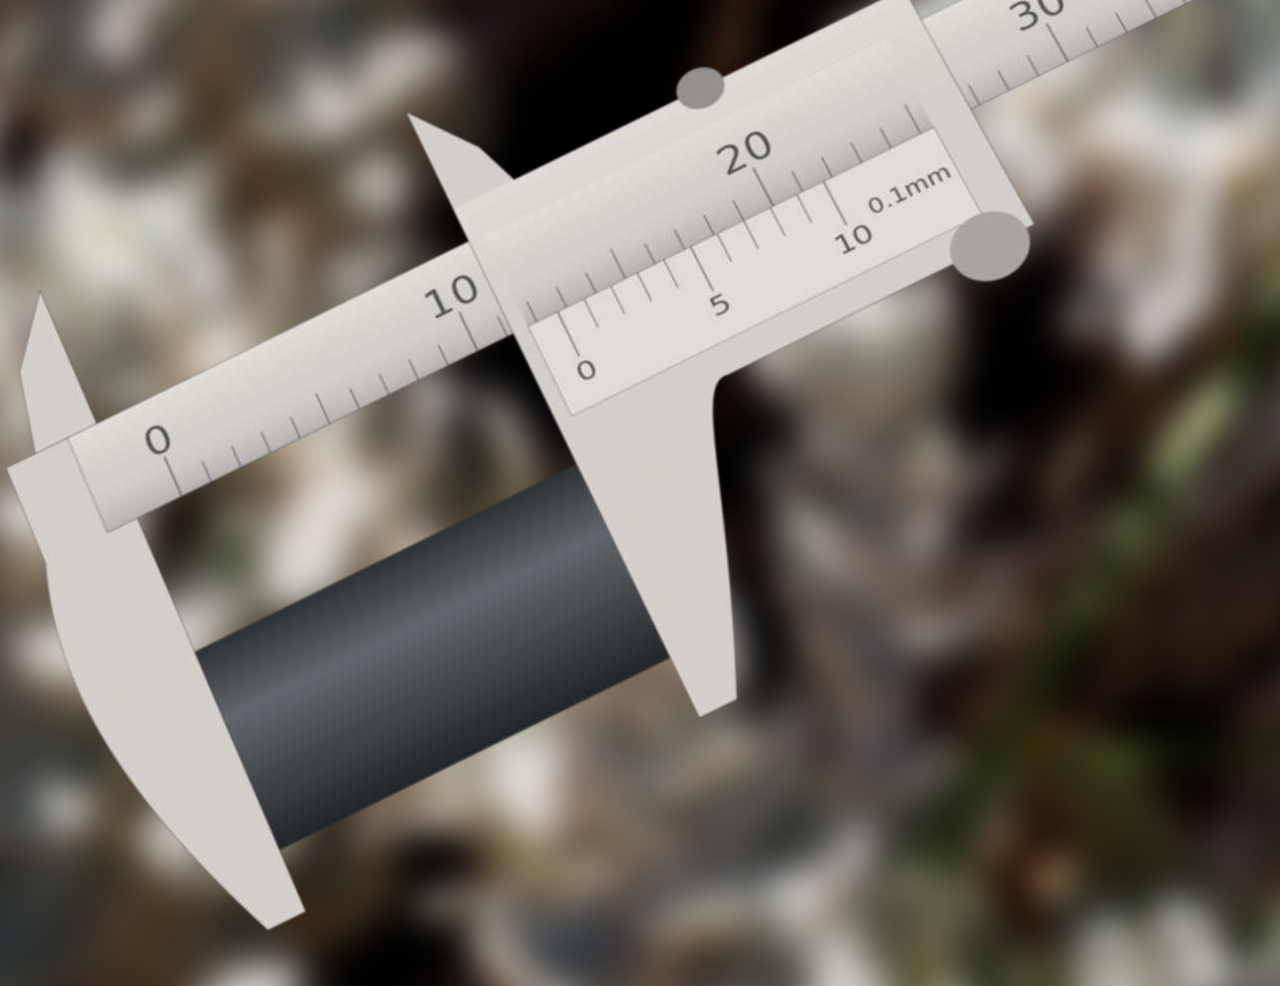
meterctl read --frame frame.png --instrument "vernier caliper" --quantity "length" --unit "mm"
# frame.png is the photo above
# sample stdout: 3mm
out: 12.7mm
